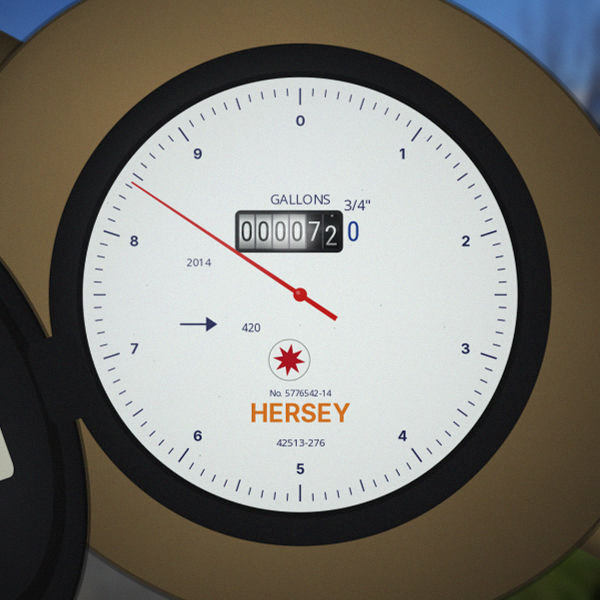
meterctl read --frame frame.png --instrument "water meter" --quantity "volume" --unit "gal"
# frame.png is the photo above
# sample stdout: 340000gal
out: 718.4gal
